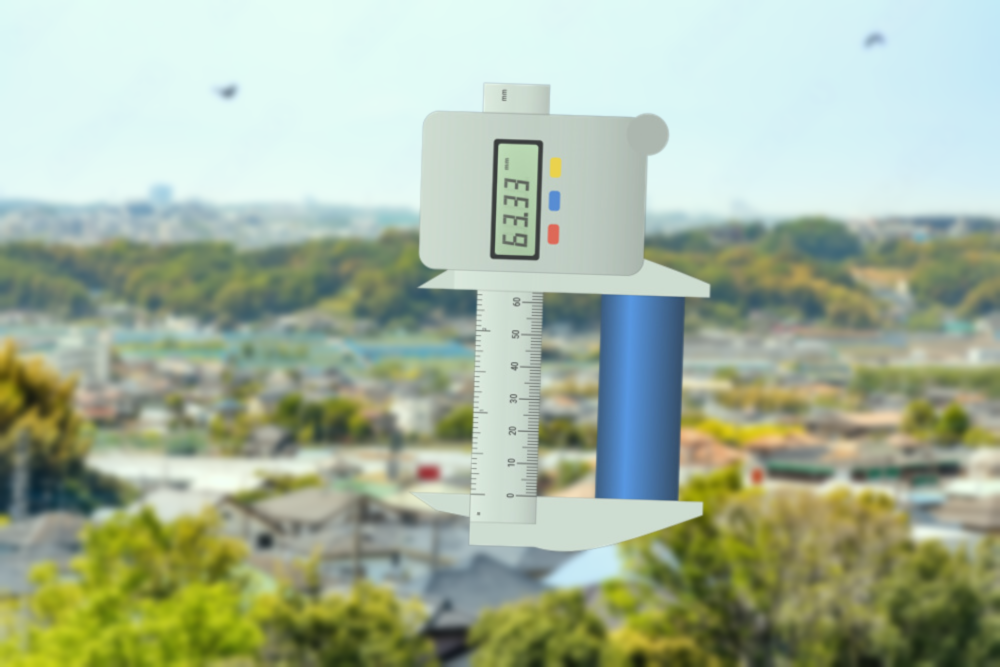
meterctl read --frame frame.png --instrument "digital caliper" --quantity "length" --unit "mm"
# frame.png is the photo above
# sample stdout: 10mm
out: 63.33mm
